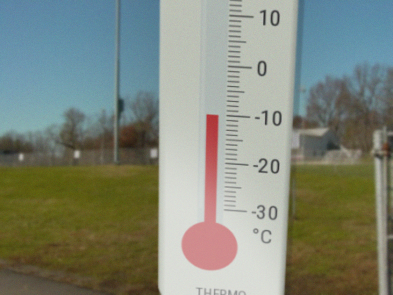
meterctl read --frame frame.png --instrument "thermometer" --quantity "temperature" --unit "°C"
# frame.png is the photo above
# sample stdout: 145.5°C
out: -10°C
